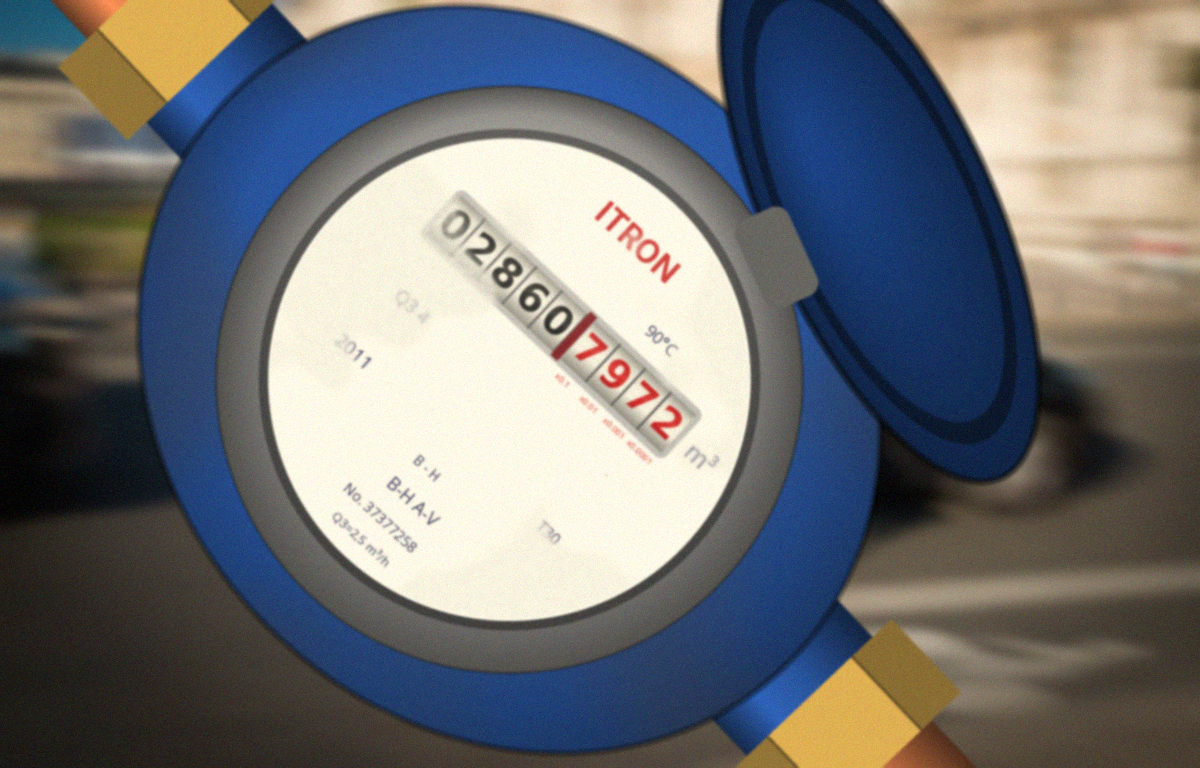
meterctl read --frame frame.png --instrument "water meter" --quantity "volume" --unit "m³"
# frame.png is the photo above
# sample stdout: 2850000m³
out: 2860.7972m³
